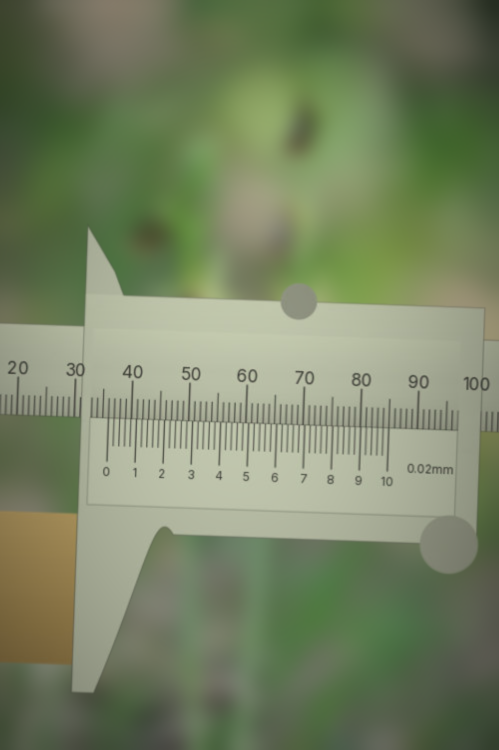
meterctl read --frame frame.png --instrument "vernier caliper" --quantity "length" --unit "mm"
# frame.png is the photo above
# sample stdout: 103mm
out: 36.0mm
